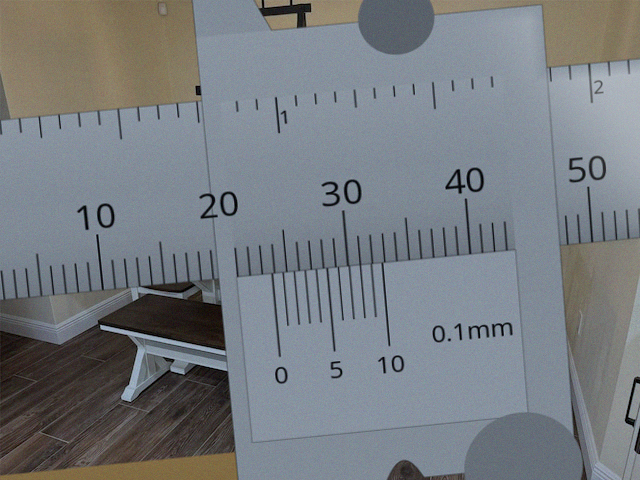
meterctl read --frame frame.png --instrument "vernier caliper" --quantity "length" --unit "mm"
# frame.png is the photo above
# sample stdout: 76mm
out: 23.8mm
